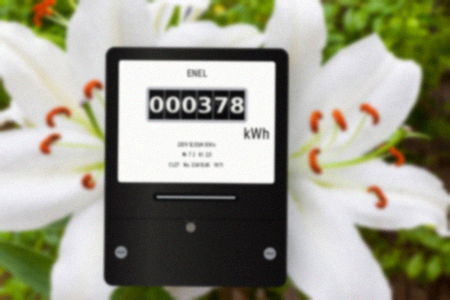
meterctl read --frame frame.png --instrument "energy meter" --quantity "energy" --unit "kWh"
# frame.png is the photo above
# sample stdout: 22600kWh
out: 378kWh
